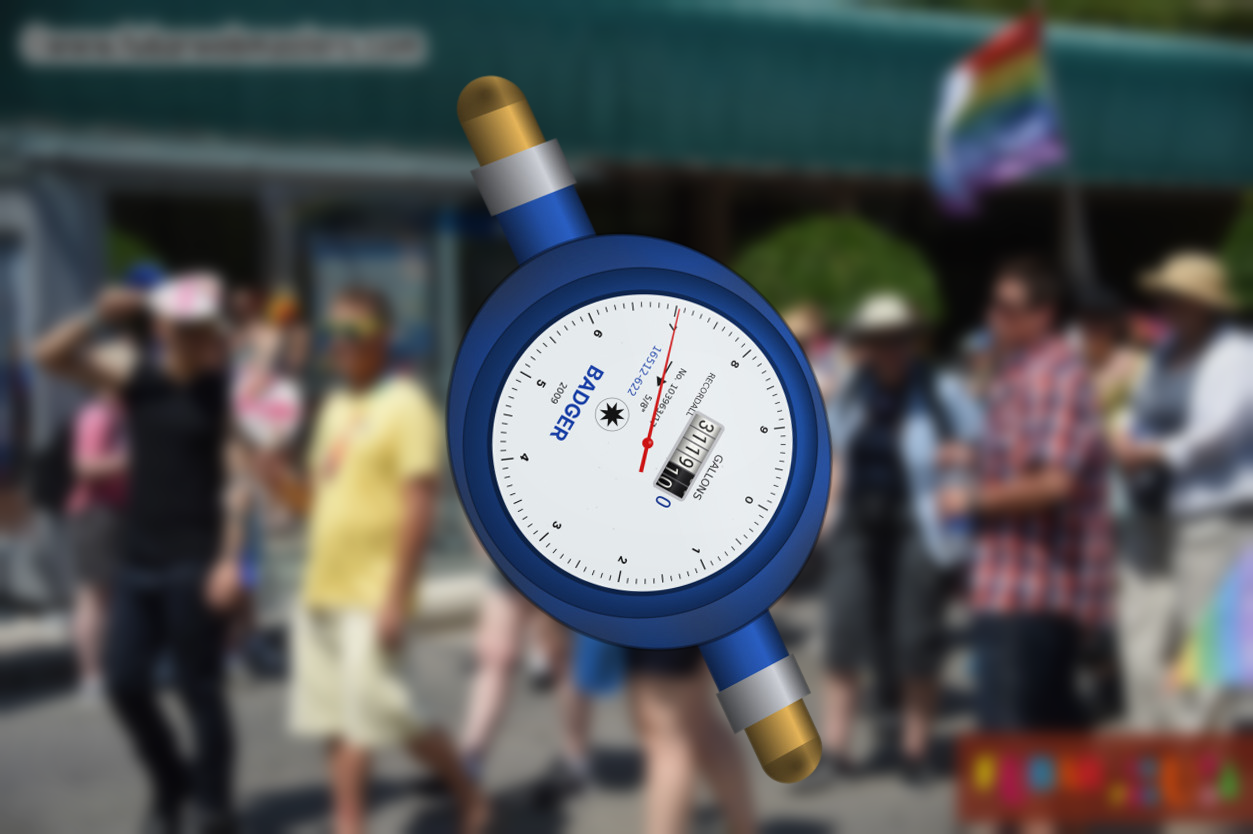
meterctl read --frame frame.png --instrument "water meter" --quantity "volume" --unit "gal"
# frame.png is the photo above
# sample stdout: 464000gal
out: 3119097.0gal
